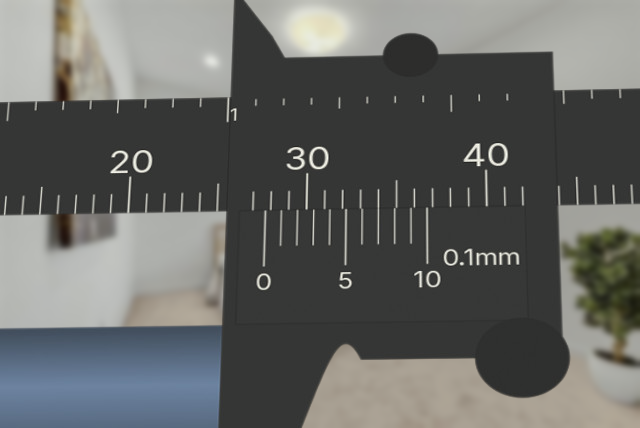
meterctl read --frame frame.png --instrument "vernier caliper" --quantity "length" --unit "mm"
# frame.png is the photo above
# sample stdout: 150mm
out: 27.7mm
